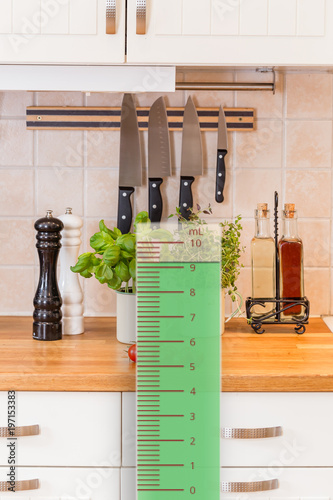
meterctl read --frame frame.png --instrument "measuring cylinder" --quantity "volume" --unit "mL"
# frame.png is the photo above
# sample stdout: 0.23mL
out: 9.2mL
